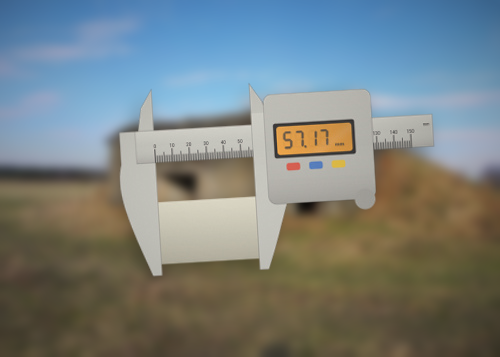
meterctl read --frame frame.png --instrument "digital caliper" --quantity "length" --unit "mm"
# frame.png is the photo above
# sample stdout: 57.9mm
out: 57.17mm
